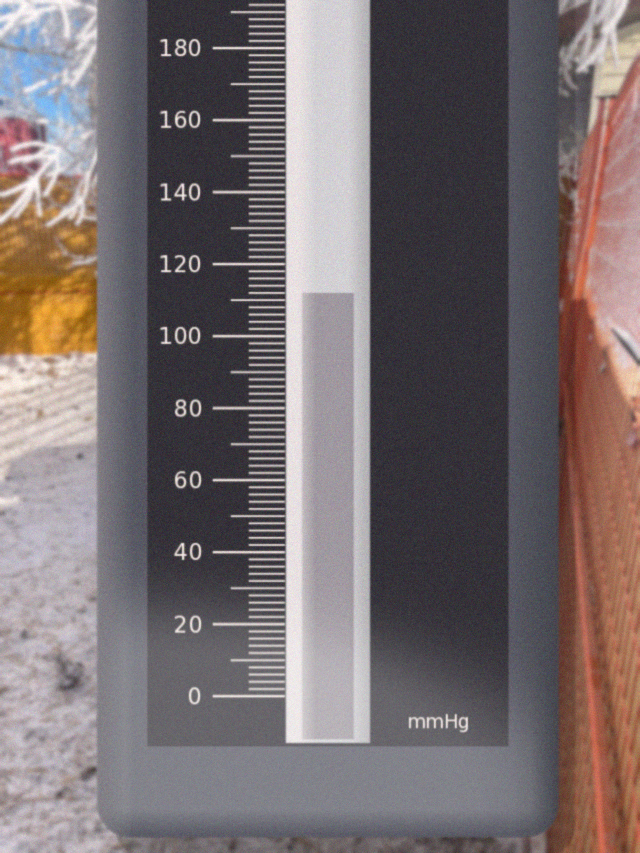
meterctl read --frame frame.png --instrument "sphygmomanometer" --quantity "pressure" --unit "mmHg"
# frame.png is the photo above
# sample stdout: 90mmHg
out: 112mmHg
